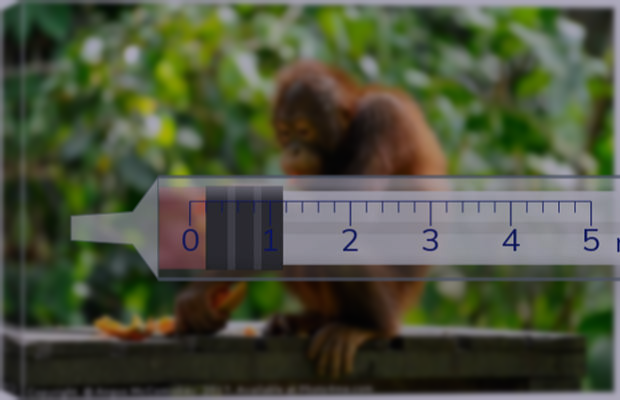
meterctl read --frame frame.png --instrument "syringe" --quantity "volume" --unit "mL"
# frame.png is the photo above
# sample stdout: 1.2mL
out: 0.2mL
